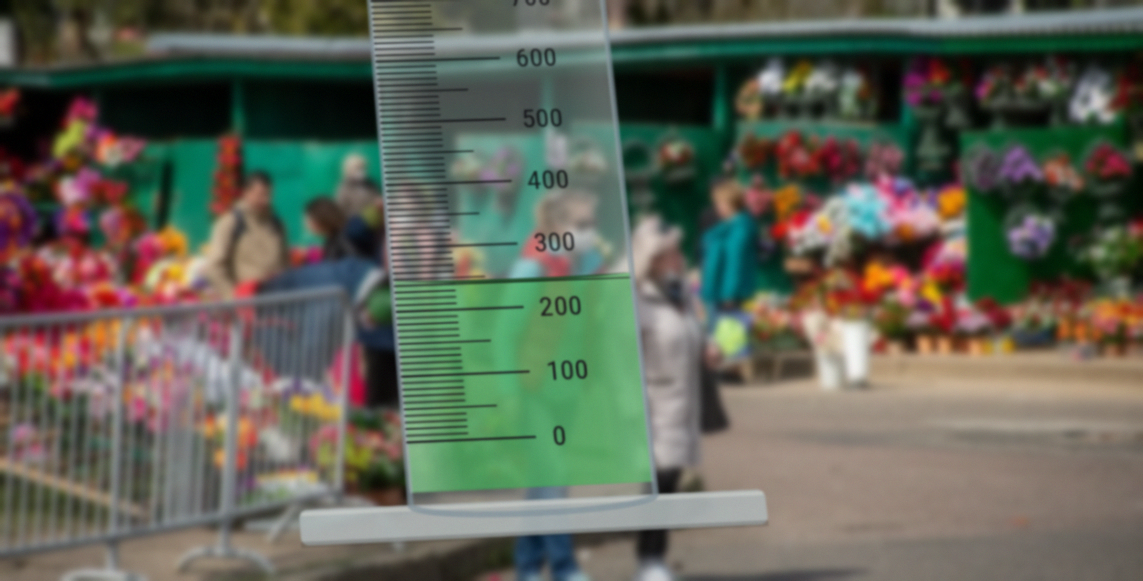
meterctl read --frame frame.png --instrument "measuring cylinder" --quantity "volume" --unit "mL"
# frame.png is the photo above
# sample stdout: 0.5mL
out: 240mL
